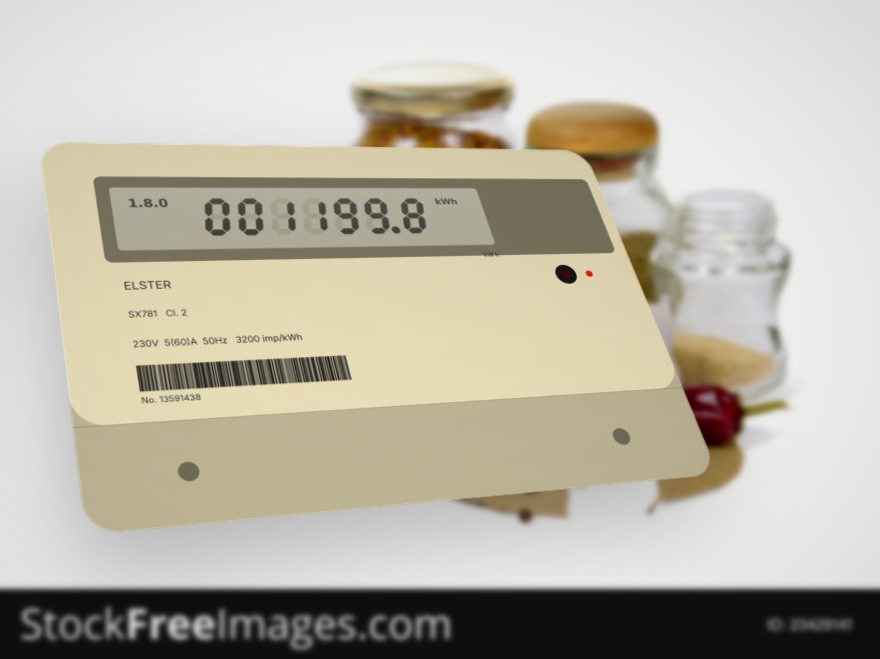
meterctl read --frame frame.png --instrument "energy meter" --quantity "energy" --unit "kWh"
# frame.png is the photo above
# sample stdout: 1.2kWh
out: 1199.8kWh
